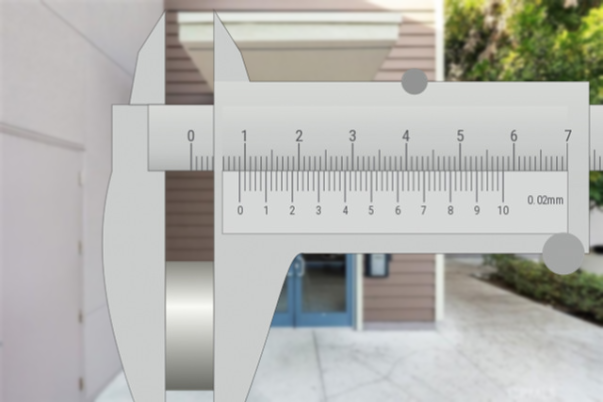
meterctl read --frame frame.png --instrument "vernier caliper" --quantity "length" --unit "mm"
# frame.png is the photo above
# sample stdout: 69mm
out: 9.0mm
